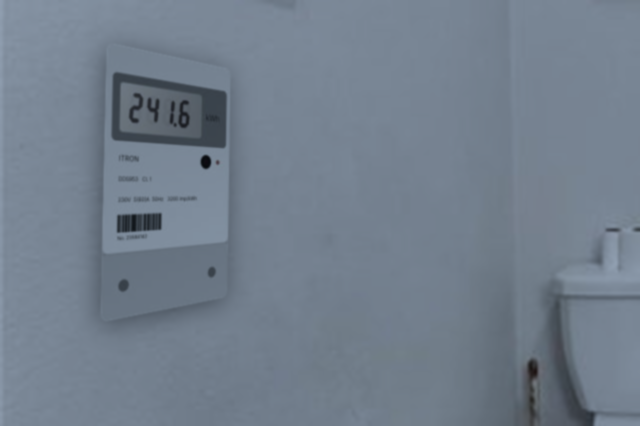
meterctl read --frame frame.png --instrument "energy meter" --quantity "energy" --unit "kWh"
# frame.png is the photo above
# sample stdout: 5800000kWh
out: 241.6kWh
